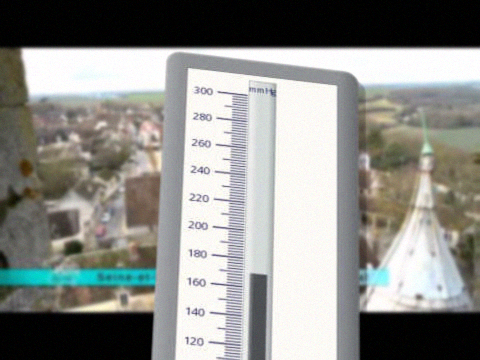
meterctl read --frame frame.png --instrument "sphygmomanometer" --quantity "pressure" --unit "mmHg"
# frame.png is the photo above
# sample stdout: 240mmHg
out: 170mmHg
